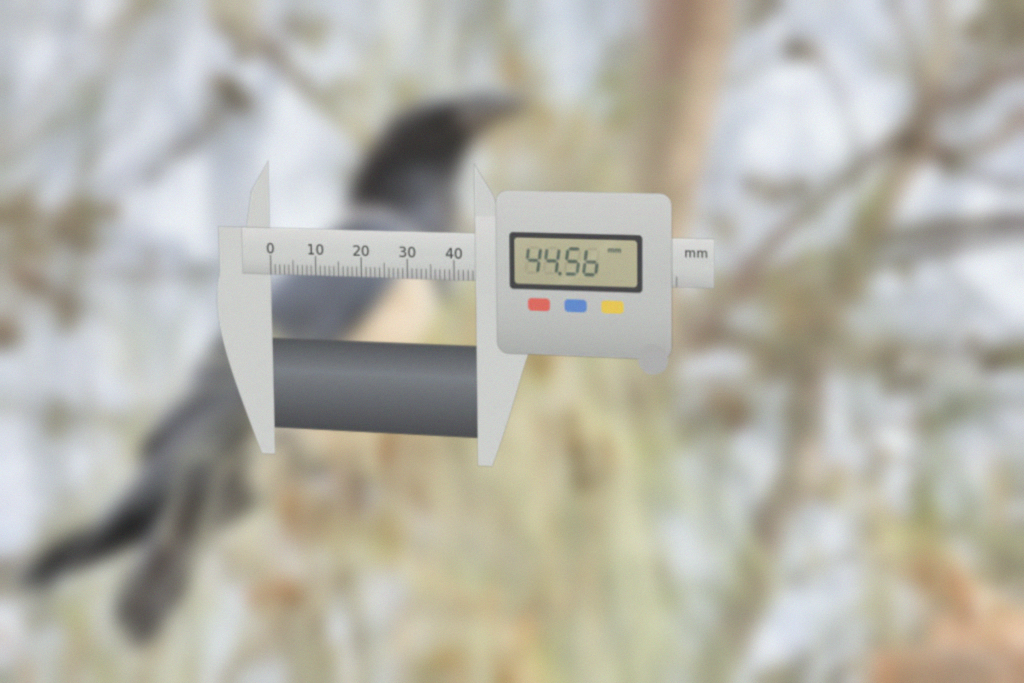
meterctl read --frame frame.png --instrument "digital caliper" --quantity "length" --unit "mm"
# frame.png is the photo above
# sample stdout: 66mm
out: 44.56mm
